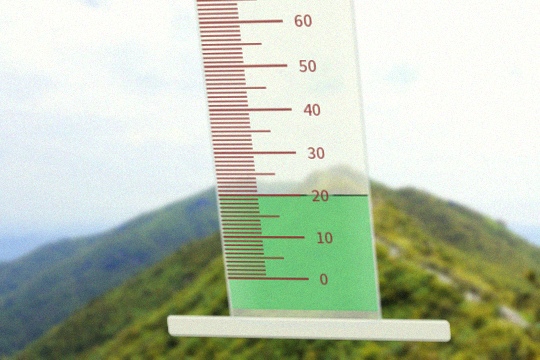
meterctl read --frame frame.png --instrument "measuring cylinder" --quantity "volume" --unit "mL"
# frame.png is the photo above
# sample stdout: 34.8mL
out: 20mL
